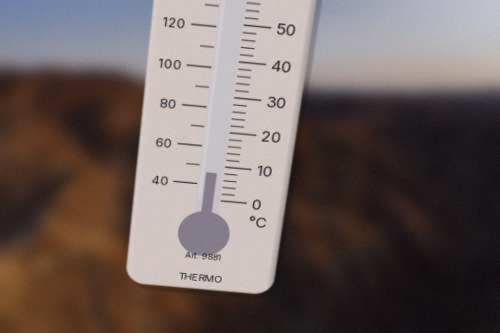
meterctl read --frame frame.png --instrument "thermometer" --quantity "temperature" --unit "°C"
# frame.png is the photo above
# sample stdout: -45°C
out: 8°C
